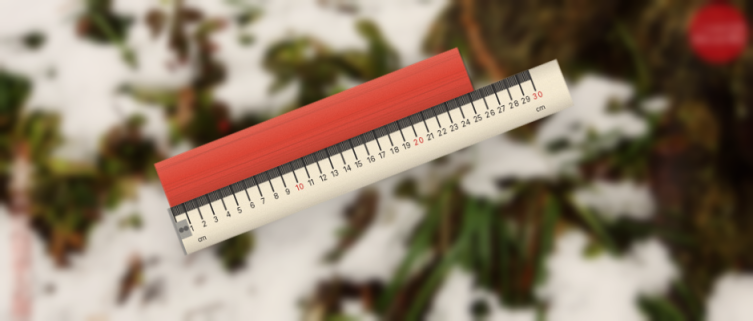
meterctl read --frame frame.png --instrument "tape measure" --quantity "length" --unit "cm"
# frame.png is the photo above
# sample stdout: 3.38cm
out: 25.5cm
